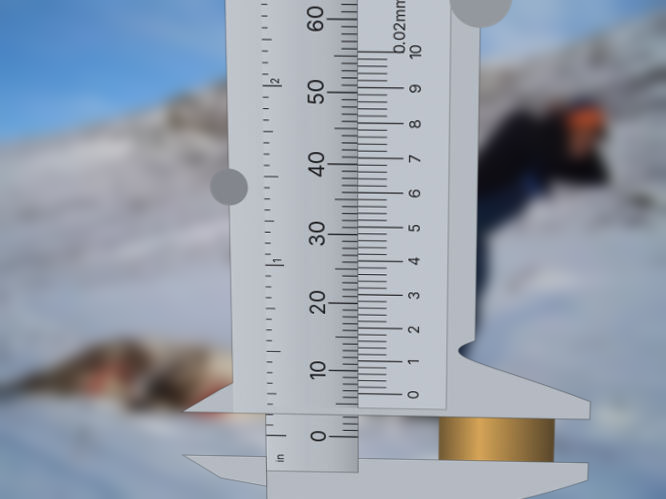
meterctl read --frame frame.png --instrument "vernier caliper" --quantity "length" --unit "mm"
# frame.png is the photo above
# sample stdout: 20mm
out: 6.6mm
